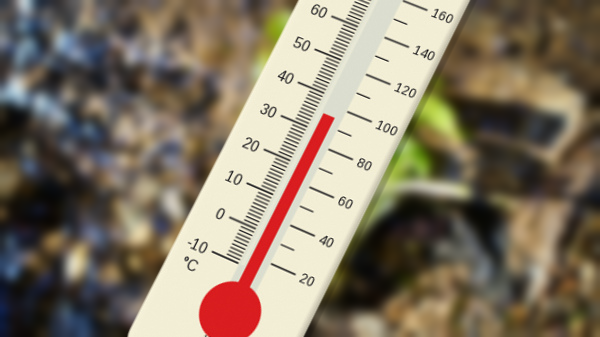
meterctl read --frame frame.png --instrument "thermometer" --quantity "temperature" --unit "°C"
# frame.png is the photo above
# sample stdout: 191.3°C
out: 35°C
